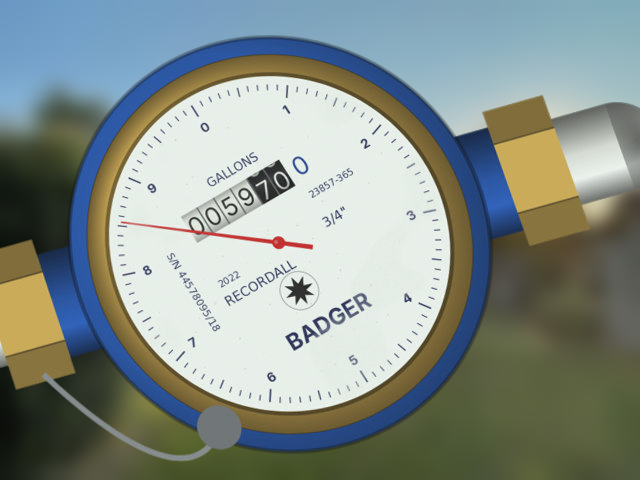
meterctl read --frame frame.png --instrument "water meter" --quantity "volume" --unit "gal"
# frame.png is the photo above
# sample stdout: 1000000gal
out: 59698.5gal
